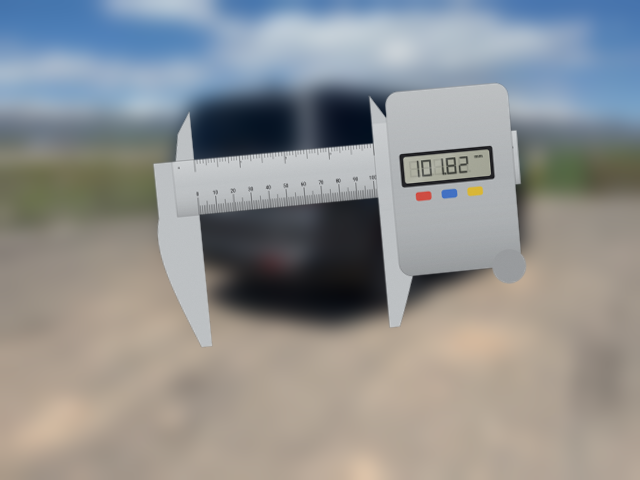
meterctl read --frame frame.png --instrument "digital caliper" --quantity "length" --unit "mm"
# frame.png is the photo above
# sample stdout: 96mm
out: 101.82mm
